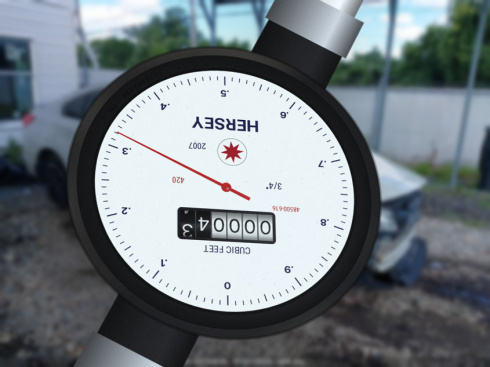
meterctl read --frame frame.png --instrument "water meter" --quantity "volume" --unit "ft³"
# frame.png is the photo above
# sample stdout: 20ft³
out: 43.32ft³
